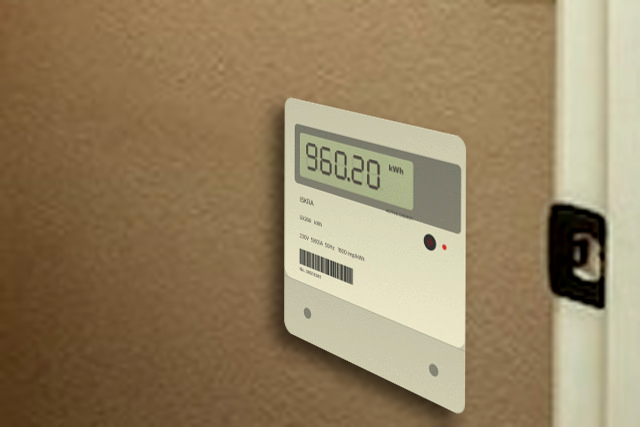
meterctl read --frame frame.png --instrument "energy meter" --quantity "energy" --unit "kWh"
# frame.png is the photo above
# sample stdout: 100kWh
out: 960.20kWh
